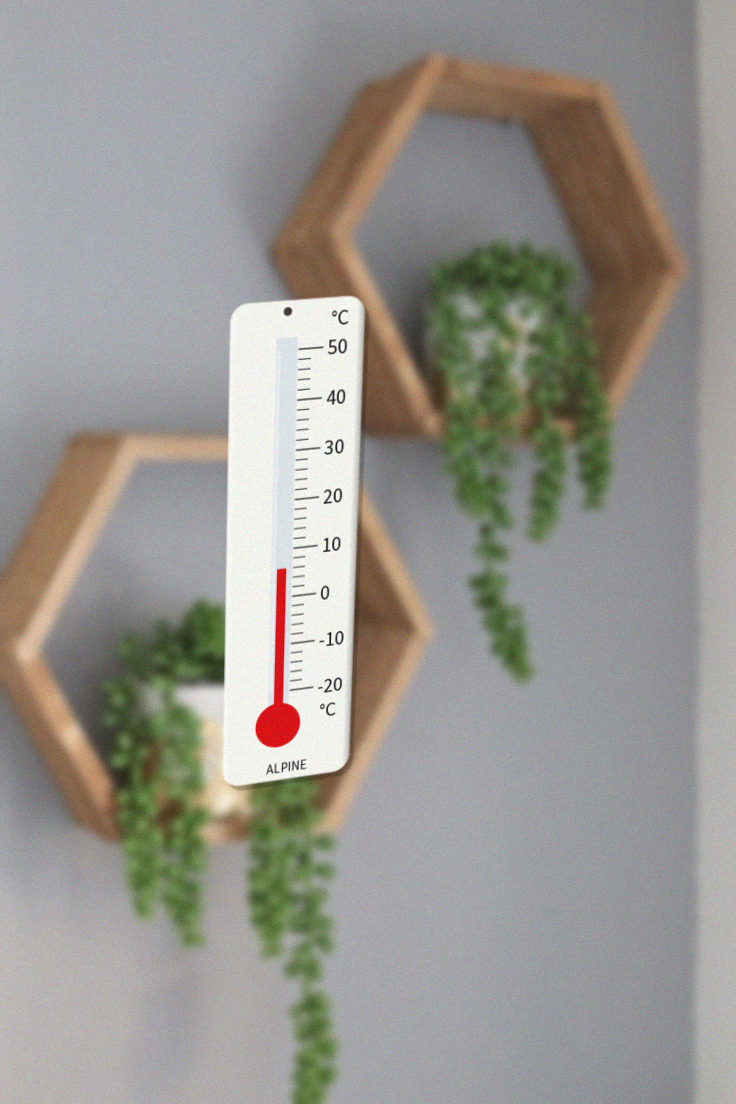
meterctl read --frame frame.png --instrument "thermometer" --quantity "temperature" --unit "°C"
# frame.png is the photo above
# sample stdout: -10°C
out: 6°C
